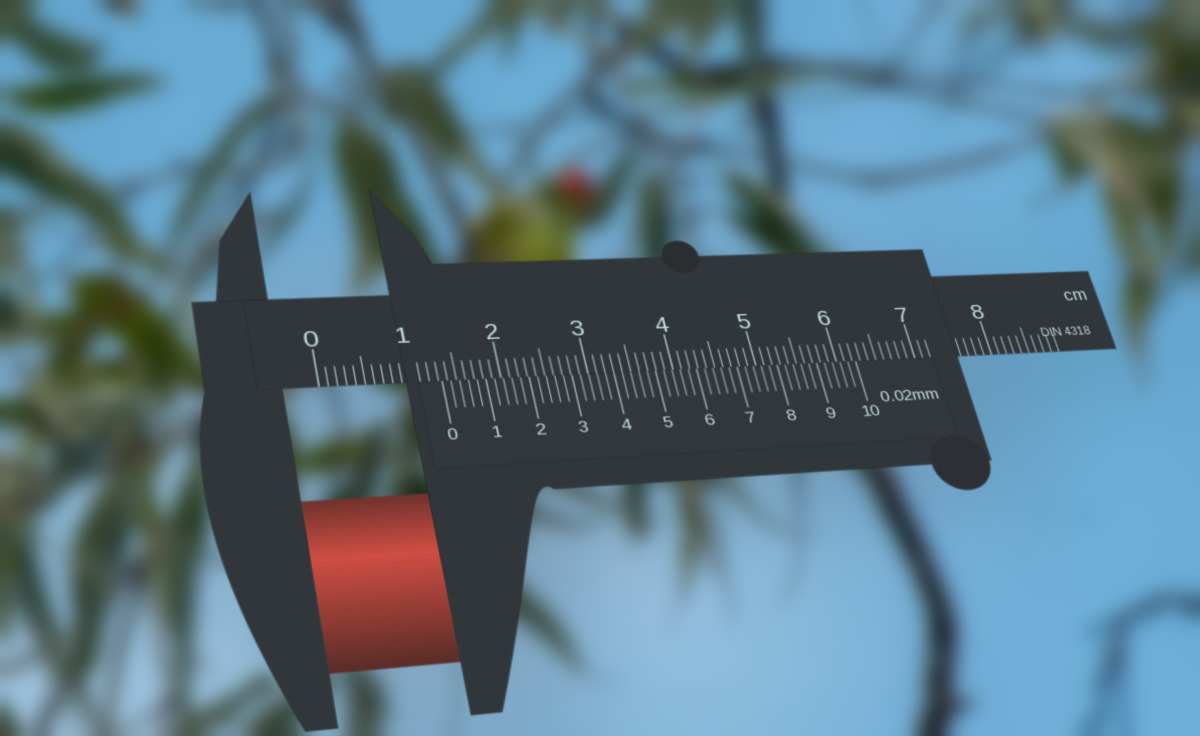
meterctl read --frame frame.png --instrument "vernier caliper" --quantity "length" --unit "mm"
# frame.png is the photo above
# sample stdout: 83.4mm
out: 13.4mm
